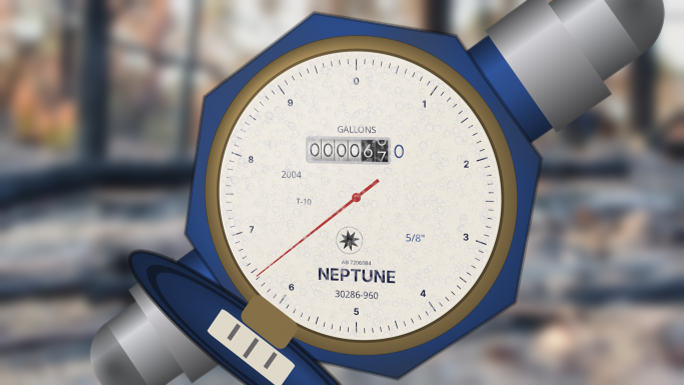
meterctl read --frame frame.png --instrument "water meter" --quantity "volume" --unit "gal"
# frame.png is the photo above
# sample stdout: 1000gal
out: 666.4gal
